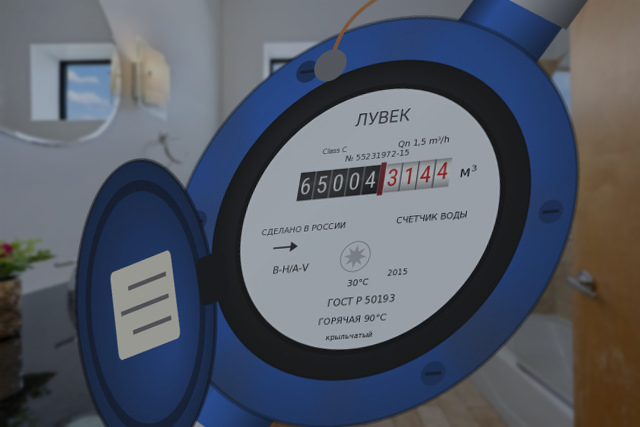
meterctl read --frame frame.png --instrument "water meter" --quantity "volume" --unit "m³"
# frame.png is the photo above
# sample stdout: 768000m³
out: 65004.3144m³
